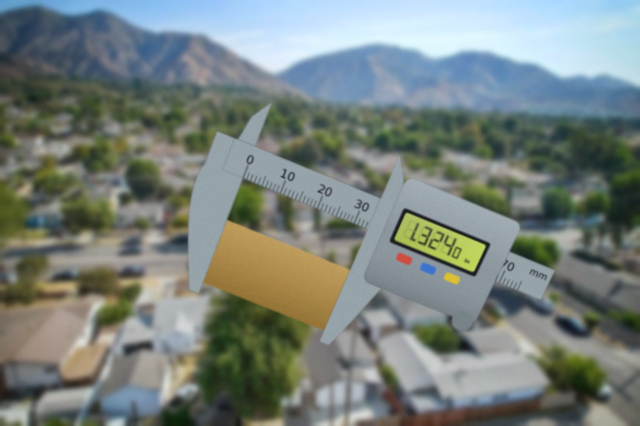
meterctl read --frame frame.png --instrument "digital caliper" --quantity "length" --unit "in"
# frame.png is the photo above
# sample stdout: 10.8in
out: 1.3240in
